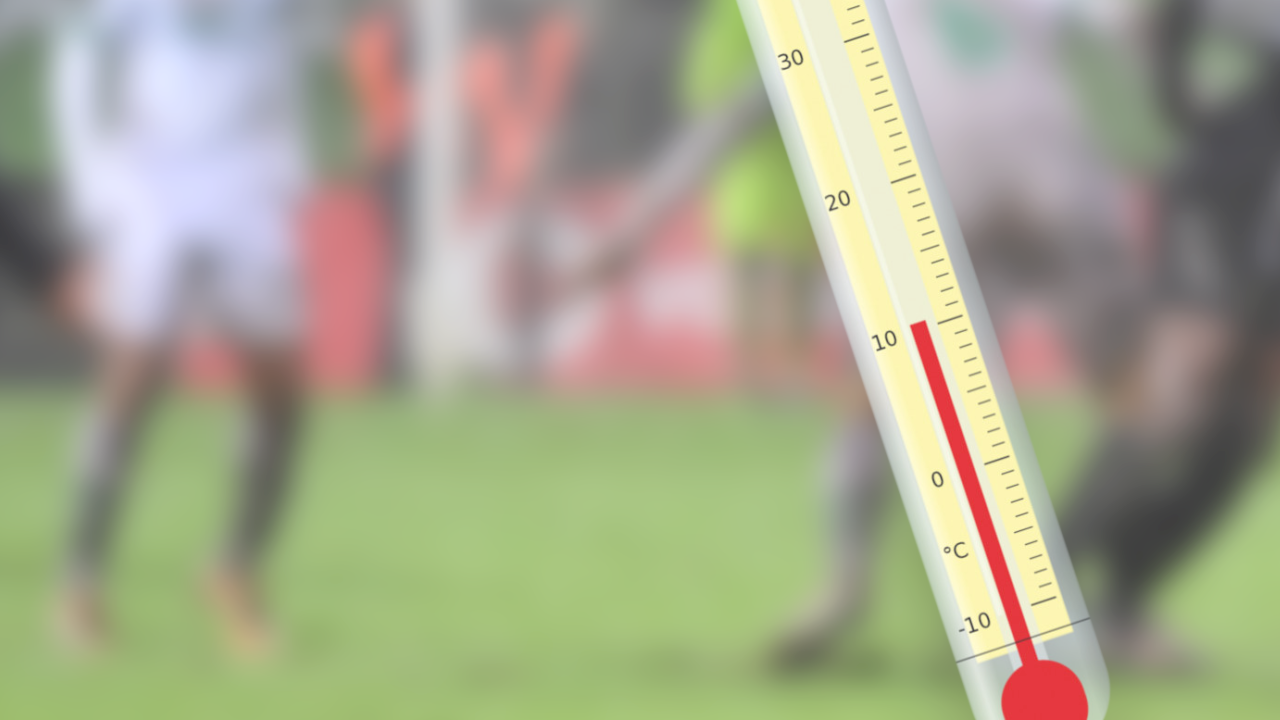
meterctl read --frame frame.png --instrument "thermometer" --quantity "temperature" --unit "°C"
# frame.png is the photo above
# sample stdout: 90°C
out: 10.5°C
